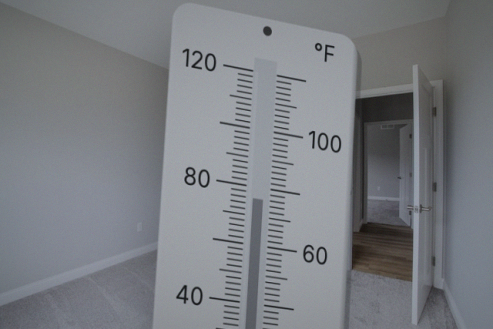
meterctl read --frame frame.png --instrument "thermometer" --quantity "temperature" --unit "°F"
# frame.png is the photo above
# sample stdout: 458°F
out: 76°F
